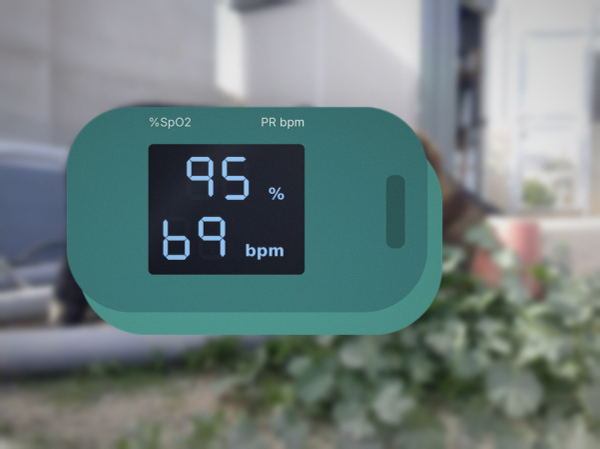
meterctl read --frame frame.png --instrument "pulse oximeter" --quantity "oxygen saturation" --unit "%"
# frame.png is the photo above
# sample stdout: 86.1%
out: 95%
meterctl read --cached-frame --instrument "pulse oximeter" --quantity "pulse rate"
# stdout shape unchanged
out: 69bpm
